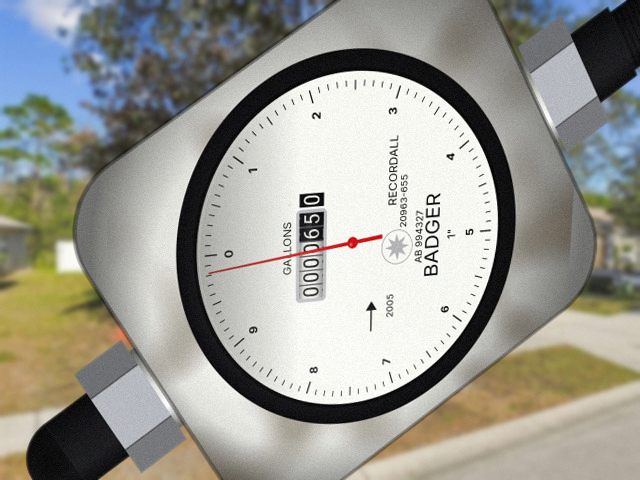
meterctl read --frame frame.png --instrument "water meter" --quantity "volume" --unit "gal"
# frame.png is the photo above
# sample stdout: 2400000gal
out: 649.8gal
